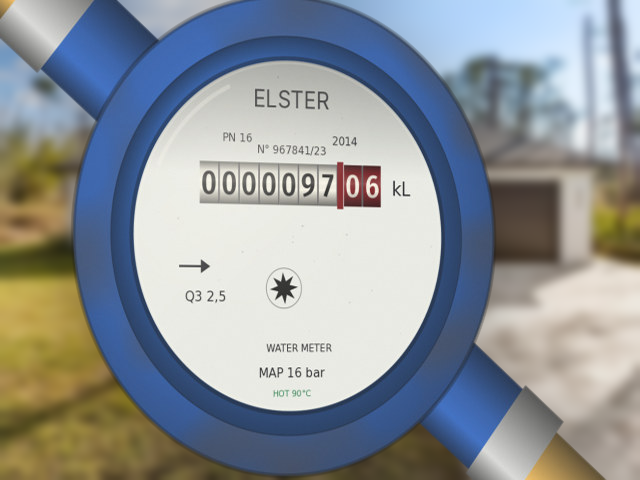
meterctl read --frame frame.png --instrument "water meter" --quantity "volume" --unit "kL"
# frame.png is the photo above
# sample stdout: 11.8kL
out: 97.06kL
